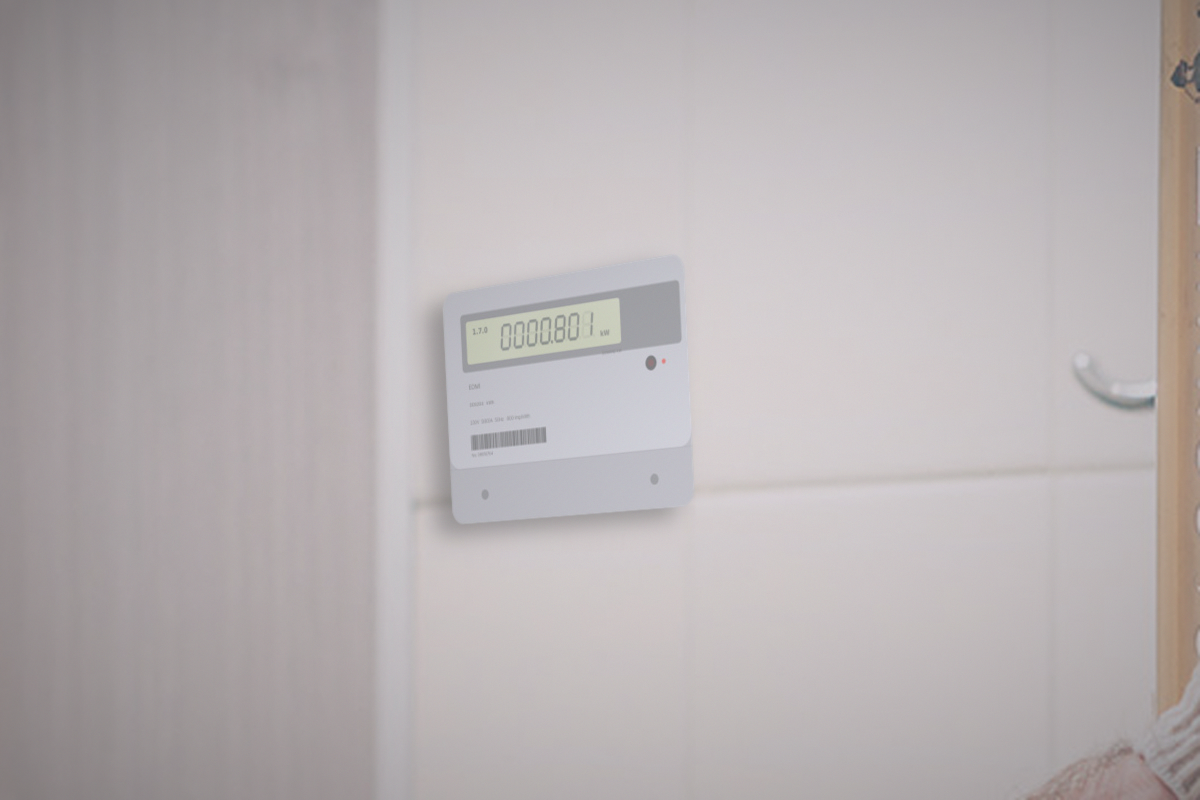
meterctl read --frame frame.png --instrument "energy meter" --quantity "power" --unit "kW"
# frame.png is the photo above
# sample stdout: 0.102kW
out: 0.801kW
